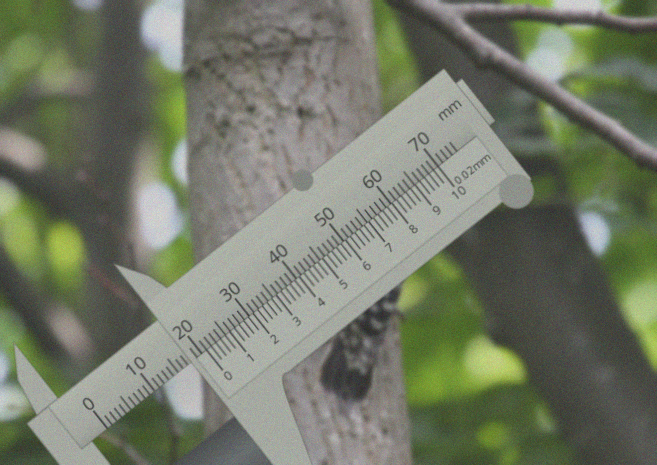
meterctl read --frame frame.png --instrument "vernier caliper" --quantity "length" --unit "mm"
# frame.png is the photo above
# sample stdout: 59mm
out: 21.0mm
